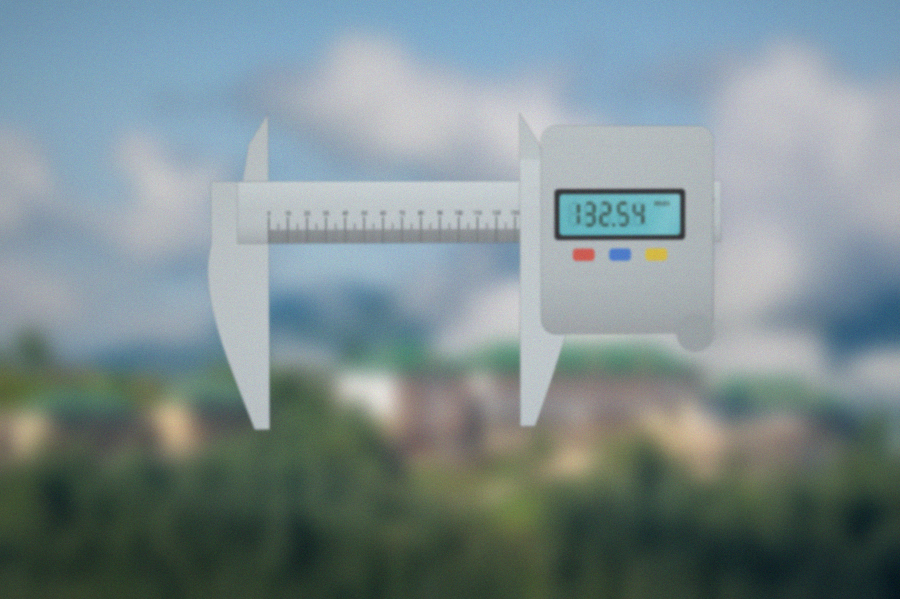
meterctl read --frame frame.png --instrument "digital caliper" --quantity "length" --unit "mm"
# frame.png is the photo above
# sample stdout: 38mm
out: 132.54mm
